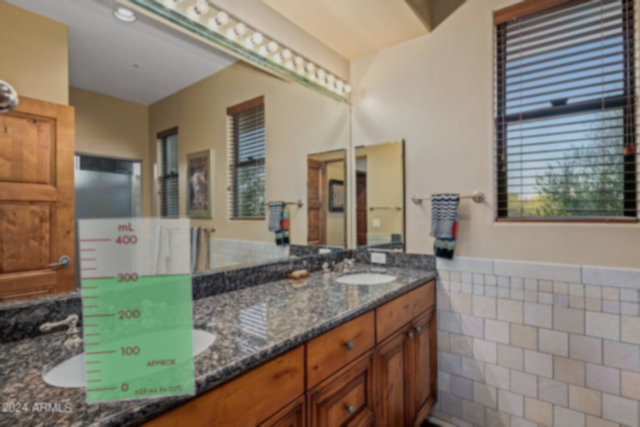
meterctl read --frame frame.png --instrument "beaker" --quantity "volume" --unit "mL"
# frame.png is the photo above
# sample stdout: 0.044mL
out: 300mL
